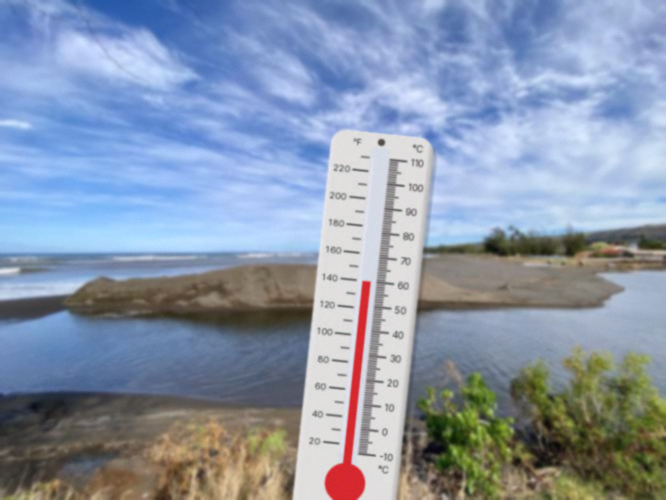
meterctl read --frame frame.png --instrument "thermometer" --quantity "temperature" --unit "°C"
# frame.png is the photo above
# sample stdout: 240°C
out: 60°C
